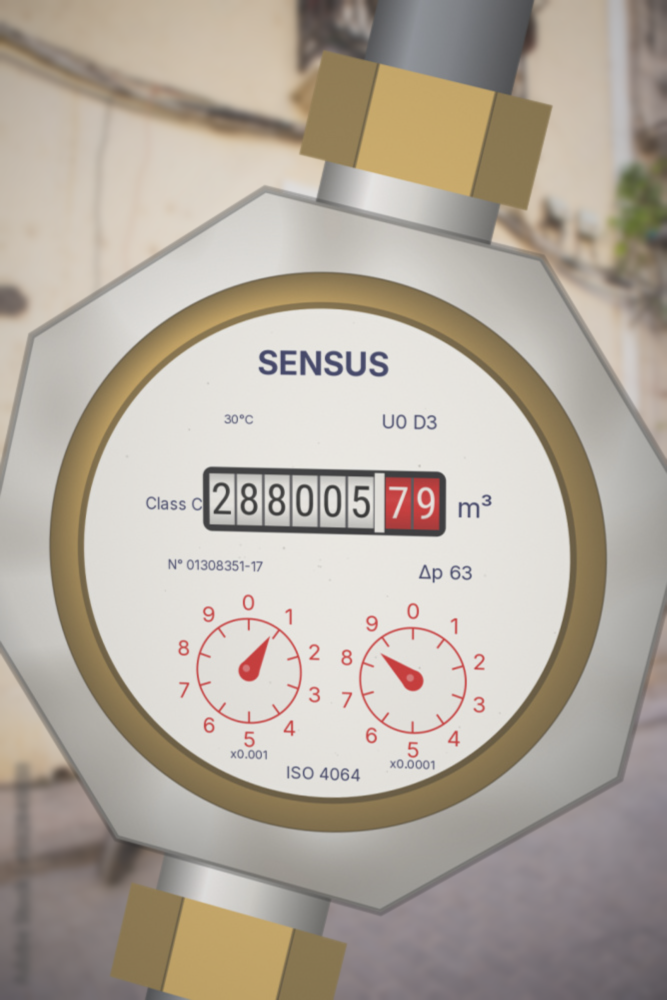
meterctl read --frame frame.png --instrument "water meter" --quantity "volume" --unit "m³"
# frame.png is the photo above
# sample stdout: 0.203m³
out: 288005.7908m³
